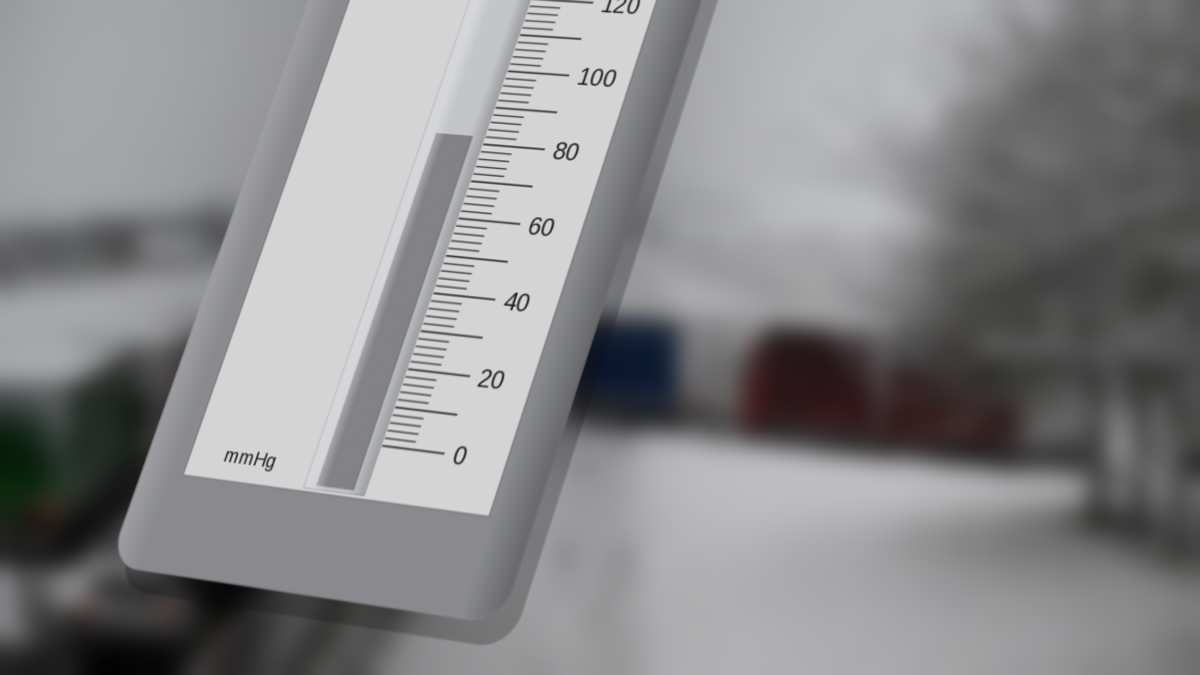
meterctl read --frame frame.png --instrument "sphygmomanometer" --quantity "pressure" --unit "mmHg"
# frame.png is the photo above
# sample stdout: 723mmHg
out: 82mmHg
